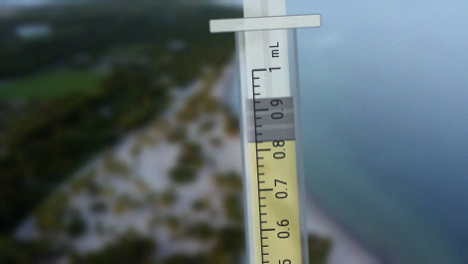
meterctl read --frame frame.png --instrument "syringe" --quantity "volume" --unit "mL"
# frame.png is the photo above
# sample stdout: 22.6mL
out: 0.82mL
